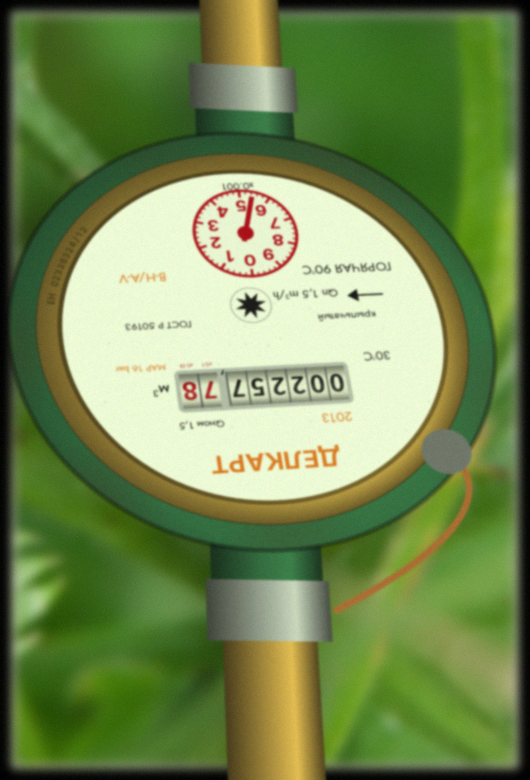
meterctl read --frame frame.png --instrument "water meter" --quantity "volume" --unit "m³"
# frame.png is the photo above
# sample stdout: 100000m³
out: 2257.785m³
